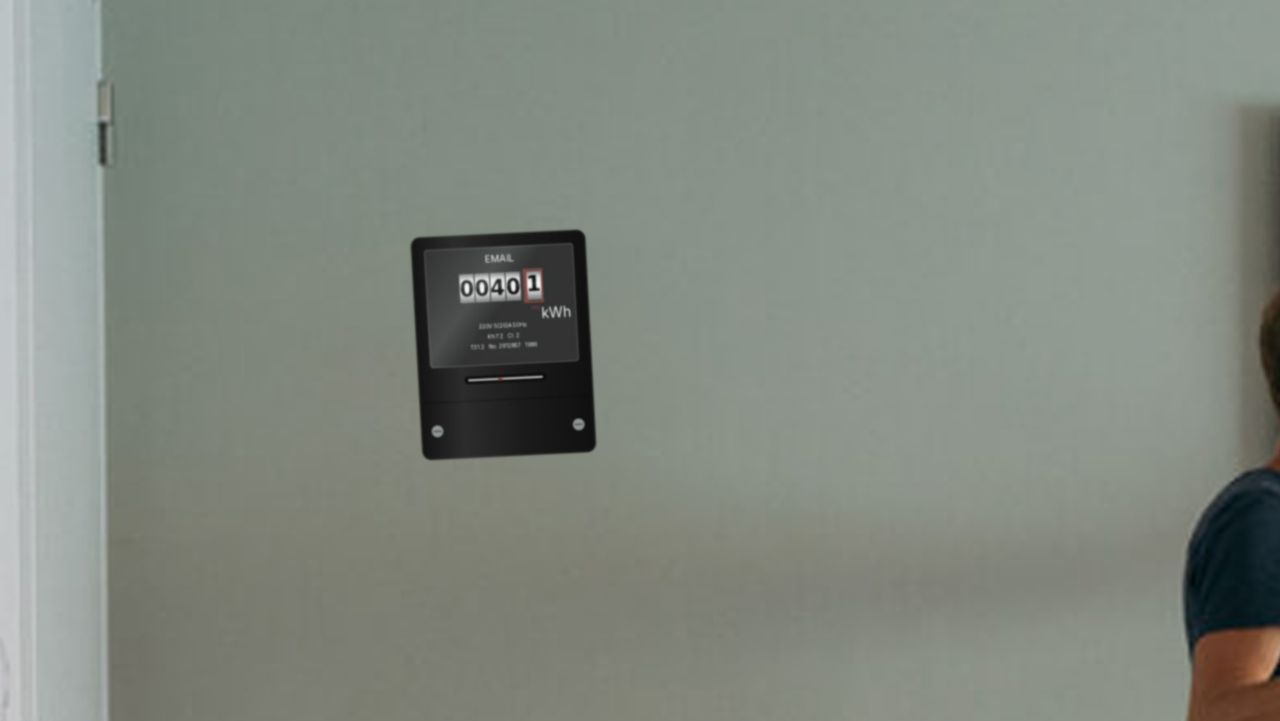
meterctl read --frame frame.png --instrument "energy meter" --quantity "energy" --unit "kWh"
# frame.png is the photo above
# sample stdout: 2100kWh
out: 40.1kWh
